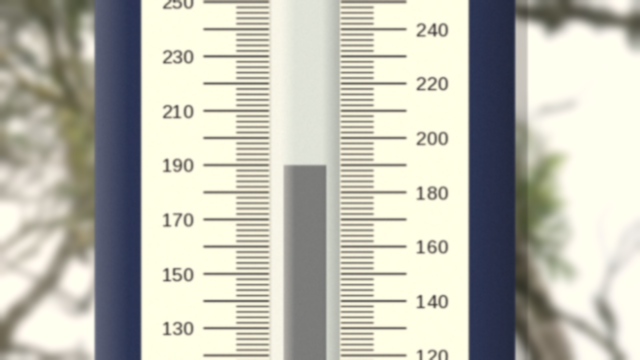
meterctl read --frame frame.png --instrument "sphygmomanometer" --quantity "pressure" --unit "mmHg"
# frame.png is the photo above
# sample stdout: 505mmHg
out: 190mmHg
